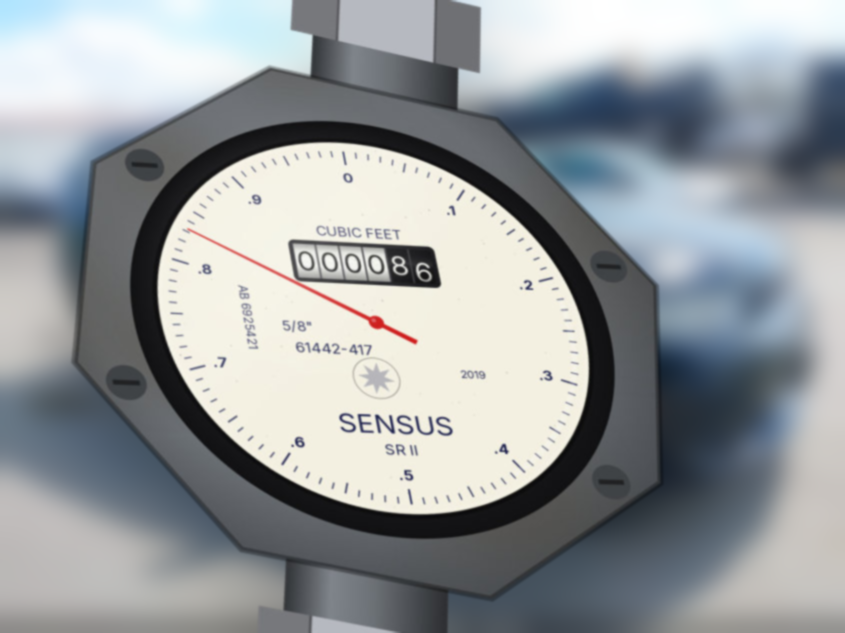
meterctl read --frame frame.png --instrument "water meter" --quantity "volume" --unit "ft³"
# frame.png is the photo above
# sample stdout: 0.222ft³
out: 85.83ft³
